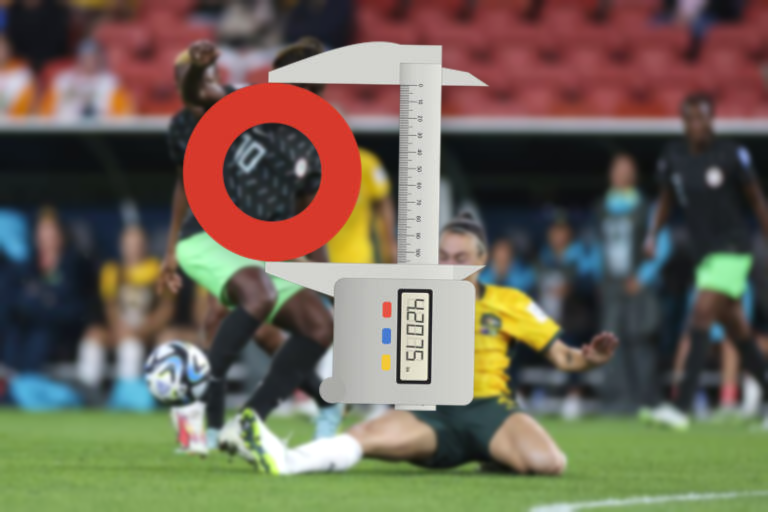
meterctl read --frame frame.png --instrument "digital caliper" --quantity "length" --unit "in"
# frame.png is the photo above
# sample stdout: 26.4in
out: 4.2075in
